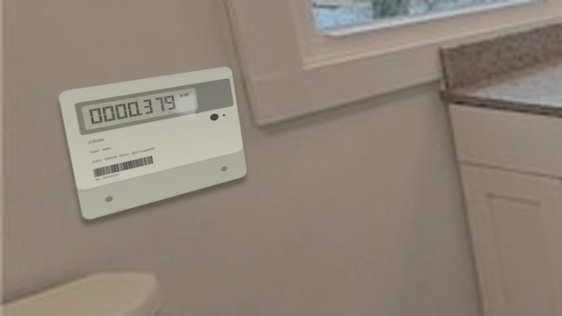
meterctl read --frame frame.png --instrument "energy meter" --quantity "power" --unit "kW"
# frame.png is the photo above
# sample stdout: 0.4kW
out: 0.379kW
